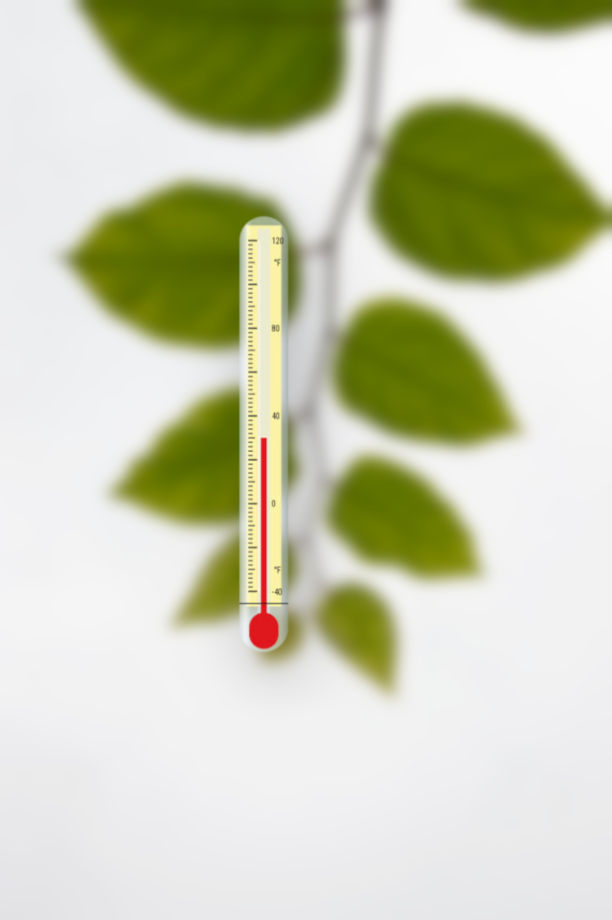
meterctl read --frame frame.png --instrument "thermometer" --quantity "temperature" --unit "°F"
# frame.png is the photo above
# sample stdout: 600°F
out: 30°F
